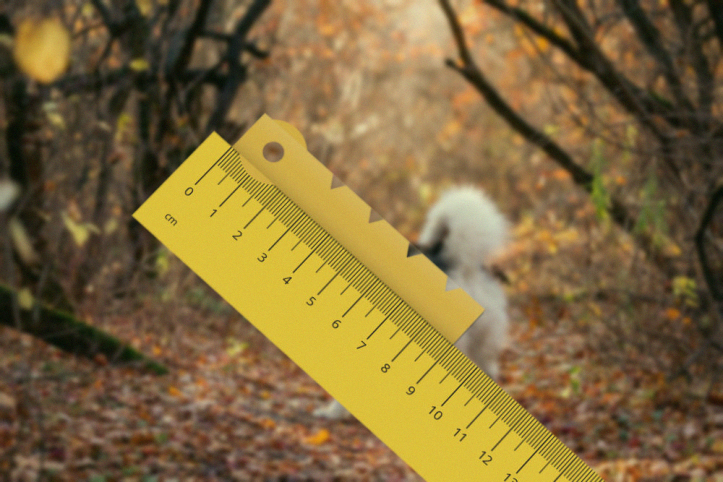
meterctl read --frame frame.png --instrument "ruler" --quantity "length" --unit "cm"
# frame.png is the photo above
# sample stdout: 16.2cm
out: 9cm
